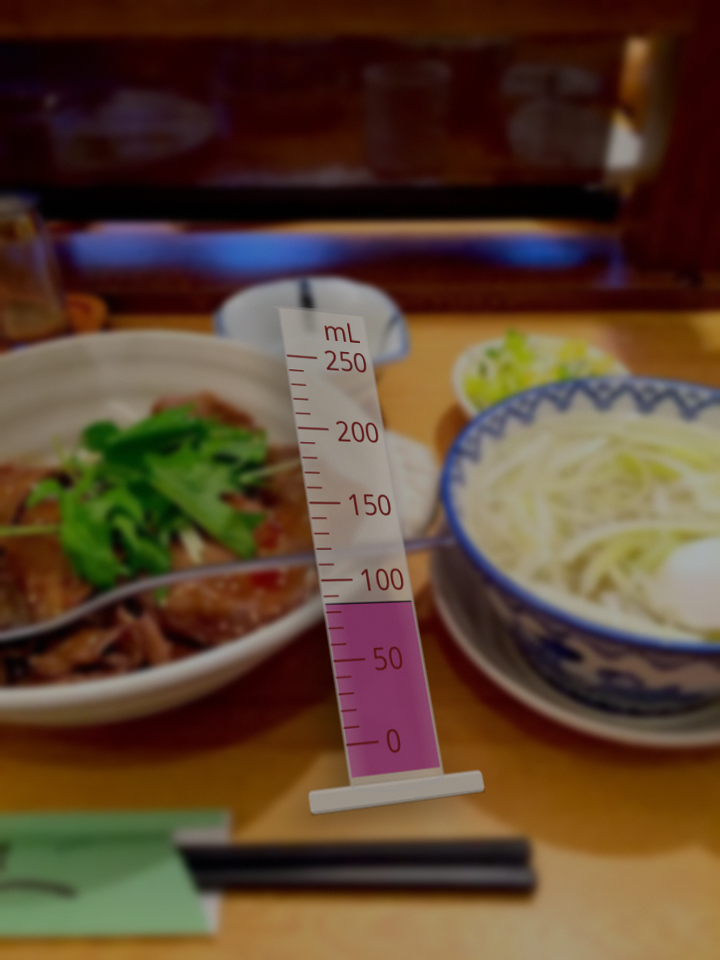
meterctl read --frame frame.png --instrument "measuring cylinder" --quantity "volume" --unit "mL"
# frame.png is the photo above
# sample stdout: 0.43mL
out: 85mL
